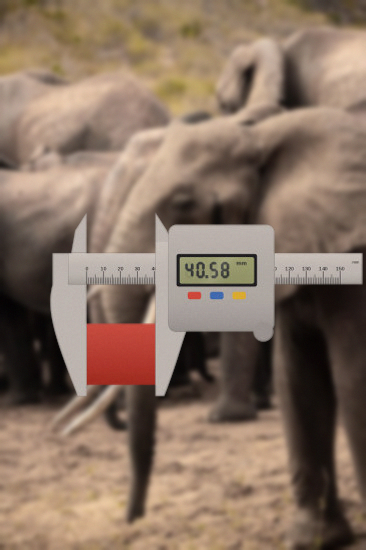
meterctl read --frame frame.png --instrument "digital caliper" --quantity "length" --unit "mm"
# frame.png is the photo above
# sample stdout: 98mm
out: 40.58mm
